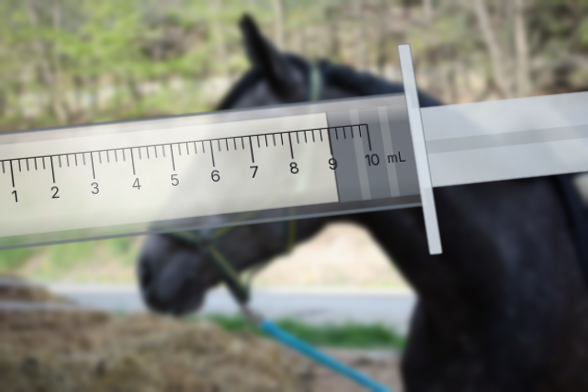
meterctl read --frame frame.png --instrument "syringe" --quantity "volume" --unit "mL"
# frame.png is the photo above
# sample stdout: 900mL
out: 9mL
